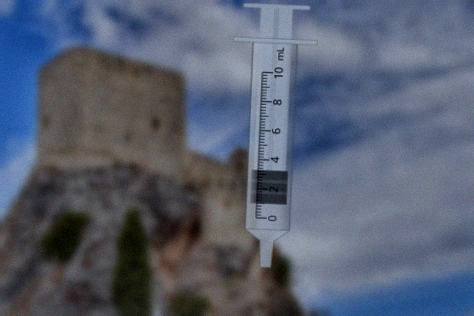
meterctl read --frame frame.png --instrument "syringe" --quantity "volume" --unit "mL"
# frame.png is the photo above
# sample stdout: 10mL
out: 1mL
